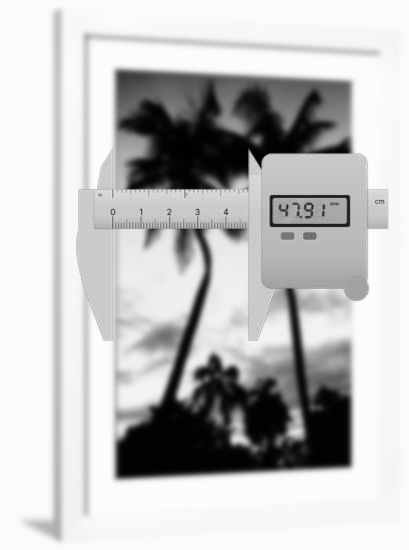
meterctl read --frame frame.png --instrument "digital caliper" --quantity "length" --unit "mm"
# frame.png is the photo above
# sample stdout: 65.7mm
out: 47.91mm
